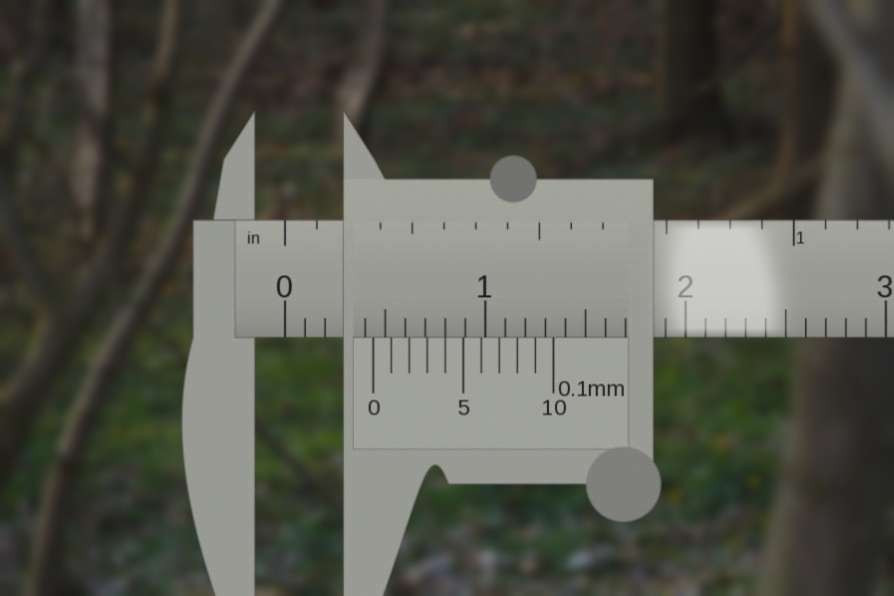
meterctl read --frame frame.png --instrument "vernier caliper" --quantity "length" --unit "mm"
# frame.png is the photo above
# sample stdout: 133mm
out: 4.4mm
